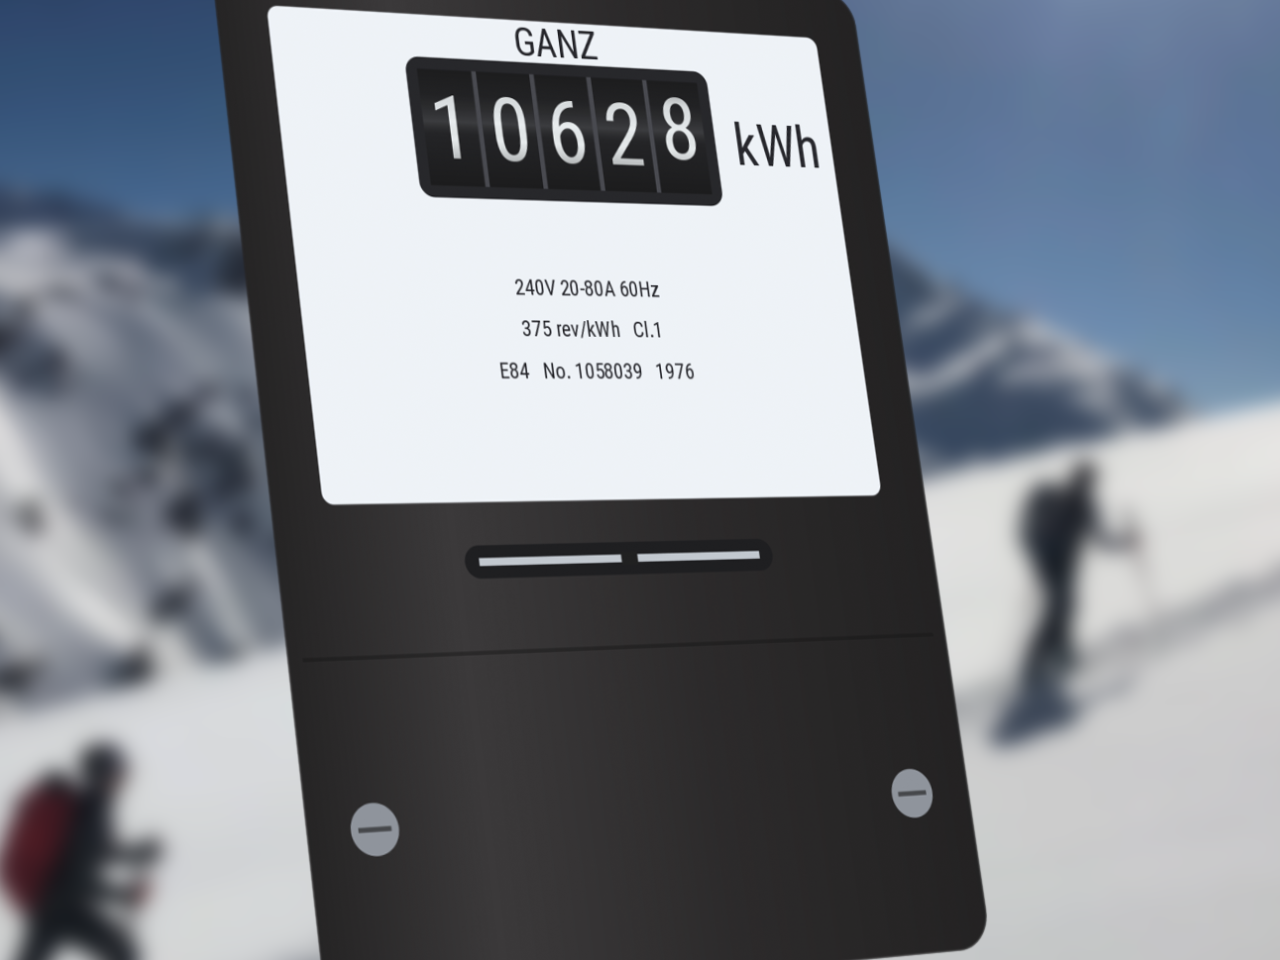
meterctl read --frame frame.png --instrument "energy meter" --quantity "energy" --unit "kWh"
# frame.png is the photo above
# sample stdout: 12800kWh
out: 10628kWh
